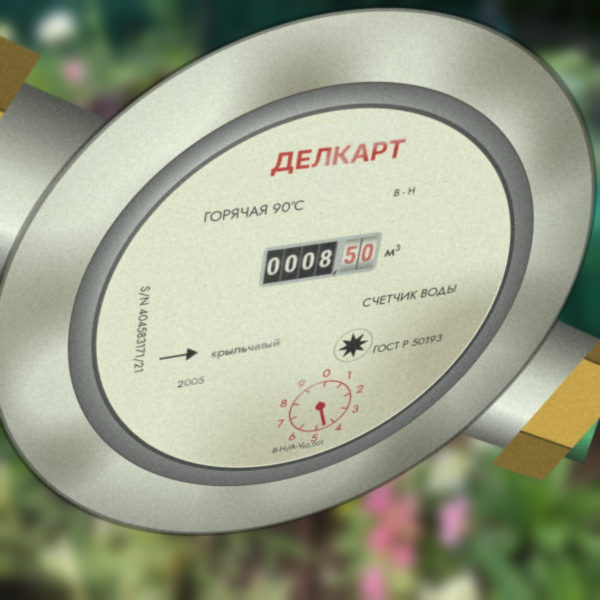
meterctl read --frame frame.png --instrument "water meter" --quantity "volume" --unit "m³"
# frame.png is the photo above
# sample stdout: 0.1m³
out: 8.504m³
